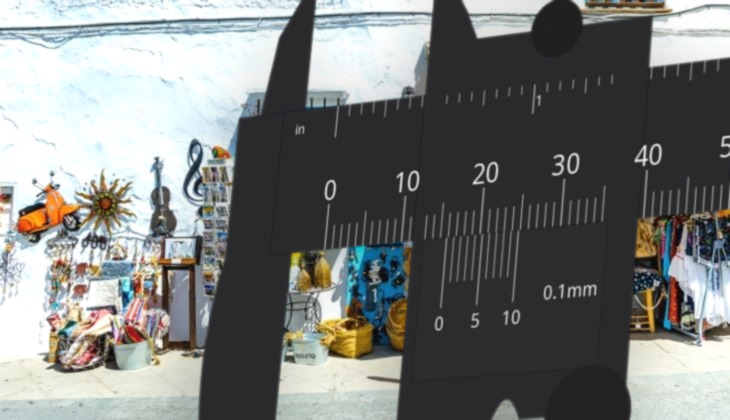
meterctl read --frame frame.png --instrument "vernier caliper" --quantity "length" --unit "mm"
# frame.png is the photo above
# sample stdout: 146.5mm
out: 15.8mm
